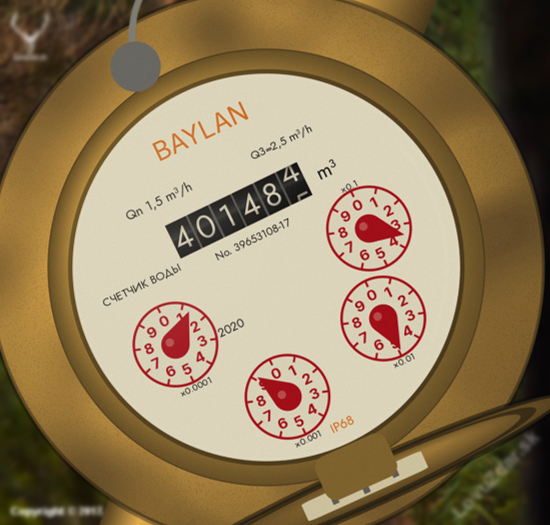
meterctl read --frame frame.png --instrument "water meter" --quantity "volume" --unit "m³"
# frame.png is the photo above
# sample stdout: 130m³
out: 401484.3491m³
